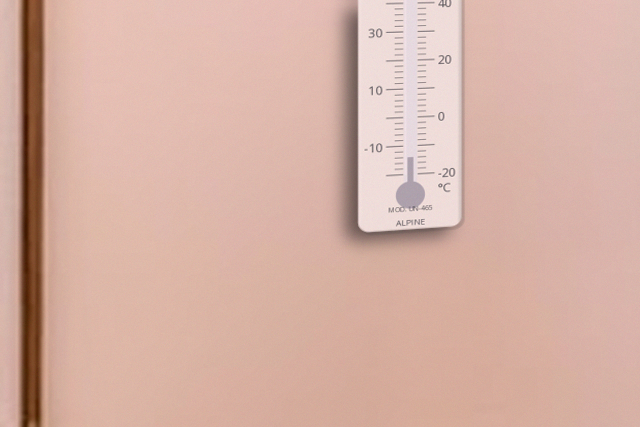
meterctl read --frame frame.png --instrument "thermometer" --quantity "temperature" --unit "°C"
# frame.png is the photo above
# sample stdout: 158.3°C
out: -14°C
